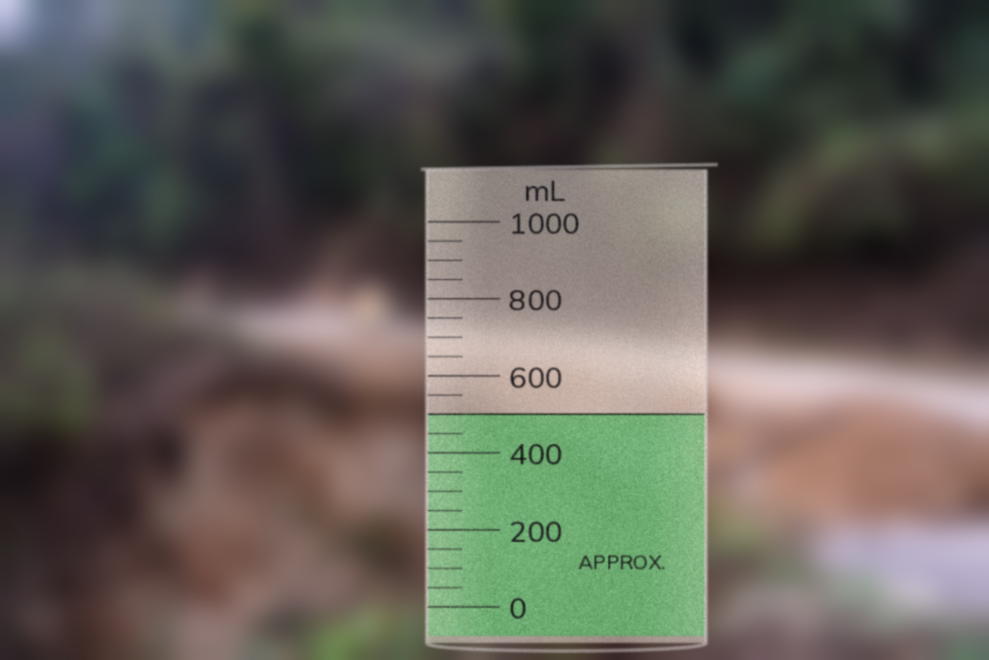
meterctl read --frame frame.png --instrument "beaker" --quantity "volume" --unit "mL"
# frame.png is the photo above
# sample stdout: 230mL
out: 500mL
